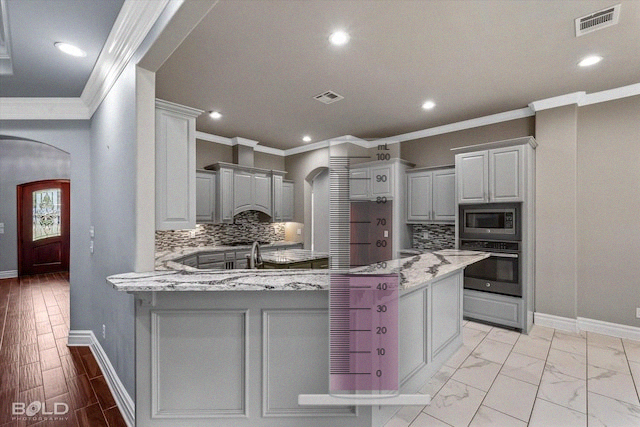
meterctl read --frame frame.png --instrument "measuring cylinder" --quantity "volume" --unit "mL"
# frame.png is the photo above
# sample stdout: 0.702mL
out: 45mL
